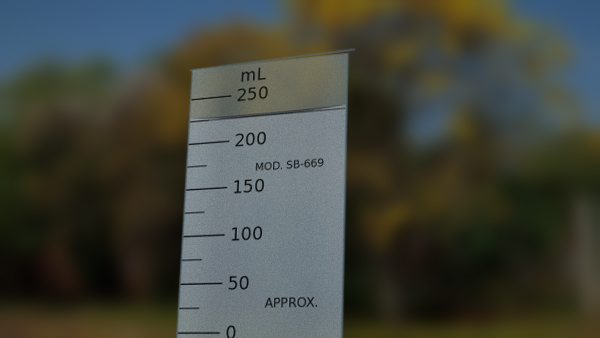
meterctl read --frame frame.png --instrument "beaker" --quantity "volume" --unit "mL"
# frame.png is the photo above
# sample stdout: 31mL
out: 225mL
